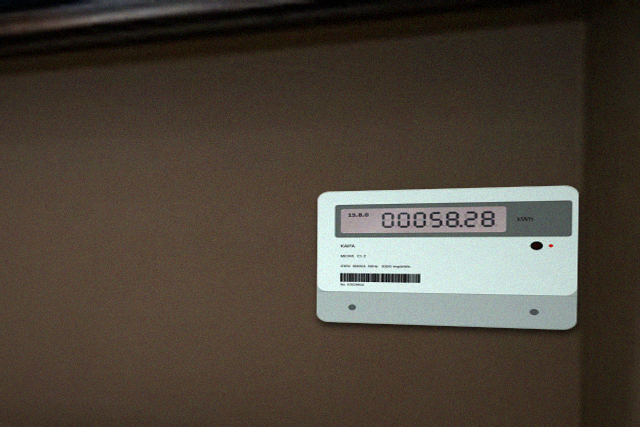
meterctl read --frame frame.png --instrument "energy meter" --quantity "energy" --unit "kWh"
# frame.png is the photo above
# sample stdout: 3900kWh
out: 58.28kWh
